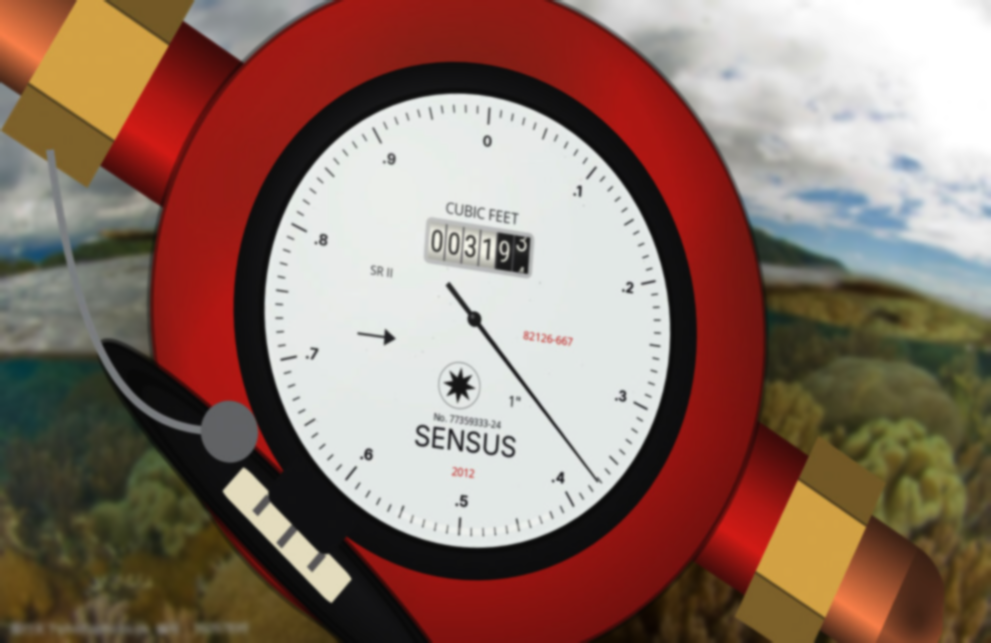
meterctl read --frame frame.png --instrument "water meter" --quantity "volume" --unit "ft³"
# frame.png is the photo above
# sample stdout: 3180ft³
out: 3193.37ft³
